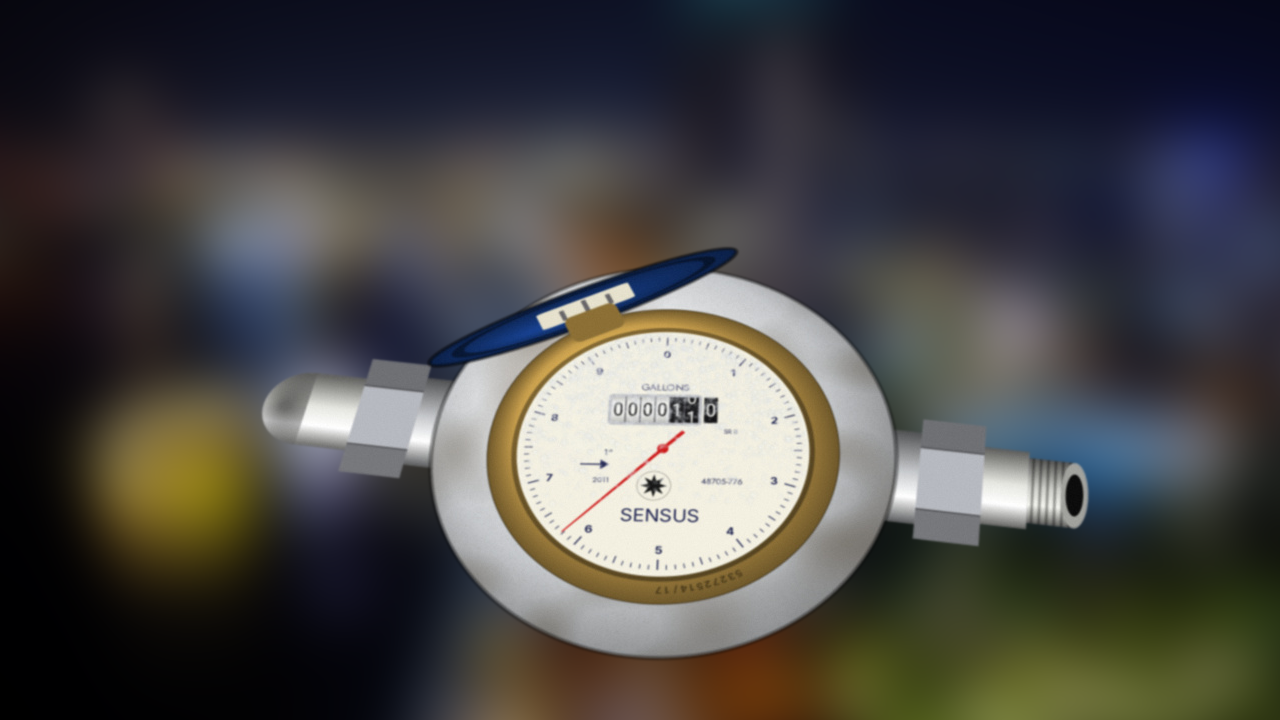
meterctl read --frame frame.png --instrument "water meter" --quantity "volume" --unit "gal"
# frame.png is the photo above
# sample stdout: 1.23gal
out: 106.2gal
